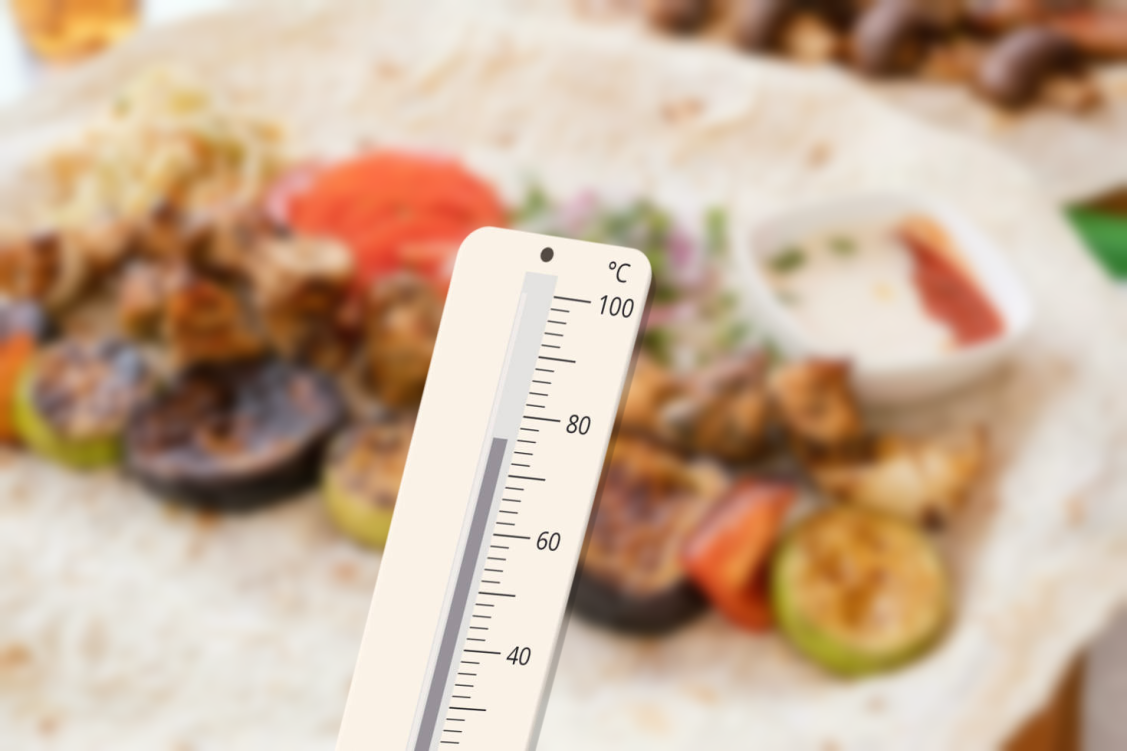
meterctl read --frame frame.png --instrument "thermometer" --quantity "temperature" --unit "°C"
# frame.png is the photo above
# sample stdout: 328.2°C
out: 76°C
